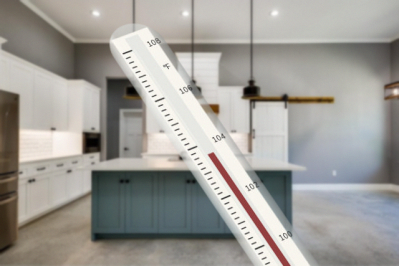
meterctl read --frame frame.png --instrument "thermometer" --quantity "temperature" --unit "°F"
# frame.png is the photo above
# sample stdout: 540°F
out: 103.6°F
